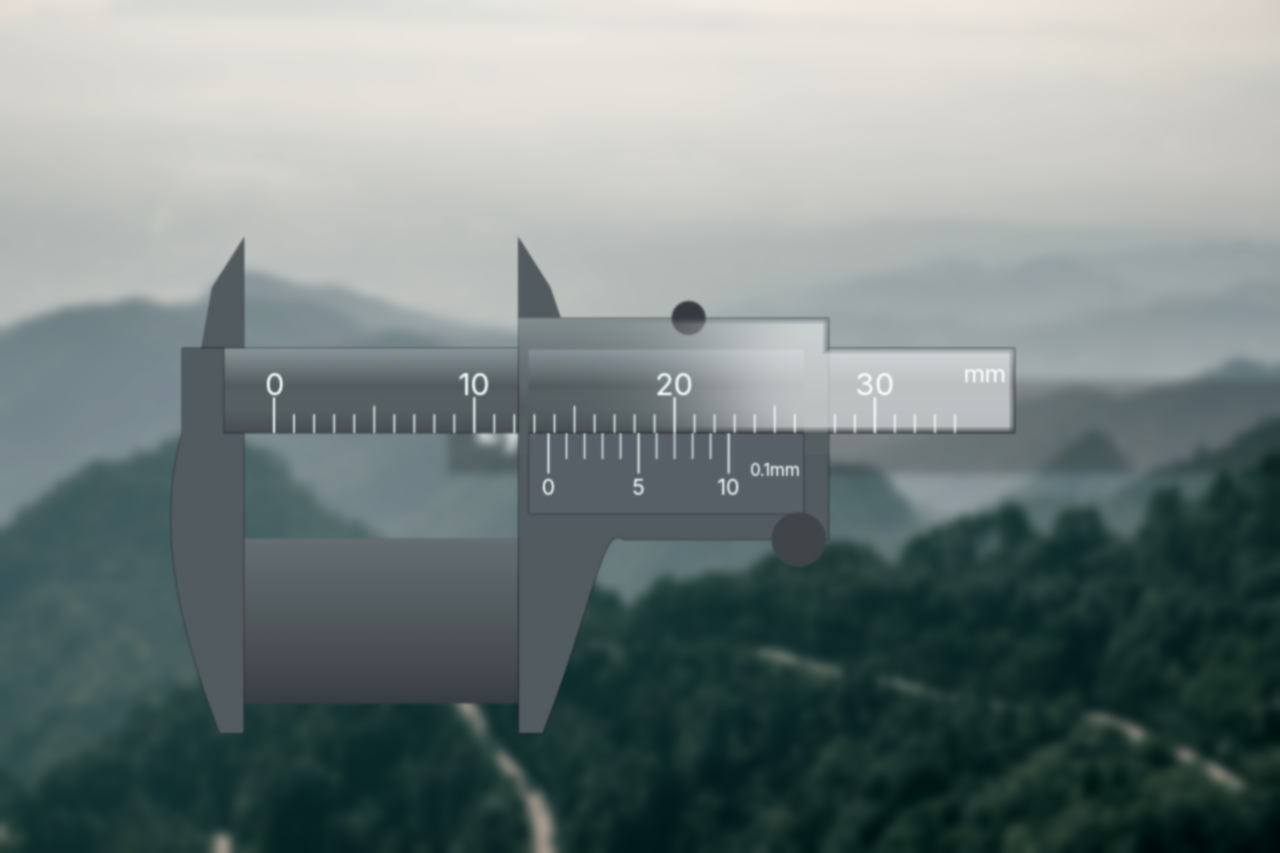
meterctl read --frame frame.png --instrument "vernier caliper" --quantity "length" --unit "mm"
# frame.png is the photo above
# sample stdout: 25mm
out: 13.7mm
